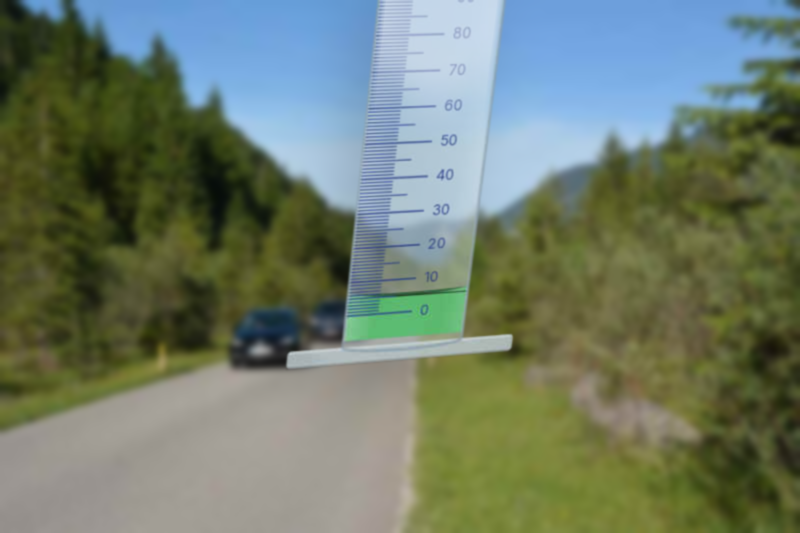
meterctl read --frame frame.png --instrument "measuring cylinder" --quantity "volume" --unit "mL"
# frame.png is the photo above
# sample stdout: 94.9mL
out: 5mL
